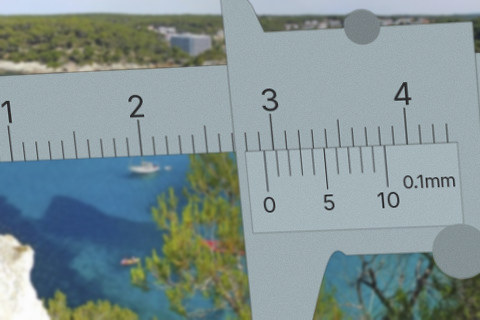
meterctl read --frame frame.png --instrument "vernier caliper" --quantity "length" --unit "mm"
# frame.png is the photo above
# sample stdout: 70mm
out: 29.3mm
